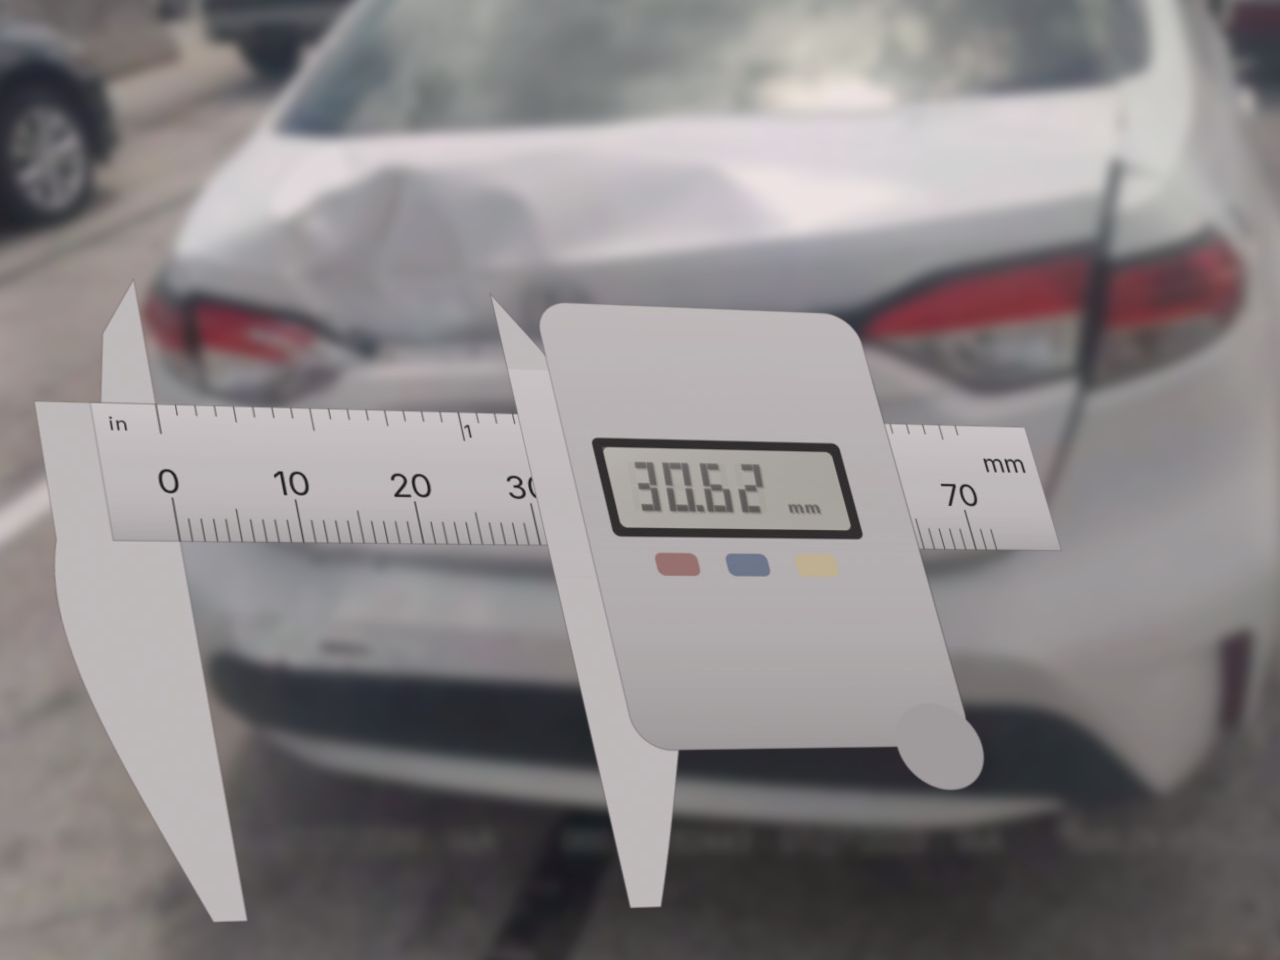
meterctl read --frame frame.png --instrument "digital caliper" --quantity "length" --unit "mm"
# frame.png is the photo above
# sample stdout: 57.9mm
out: 30.62mm
